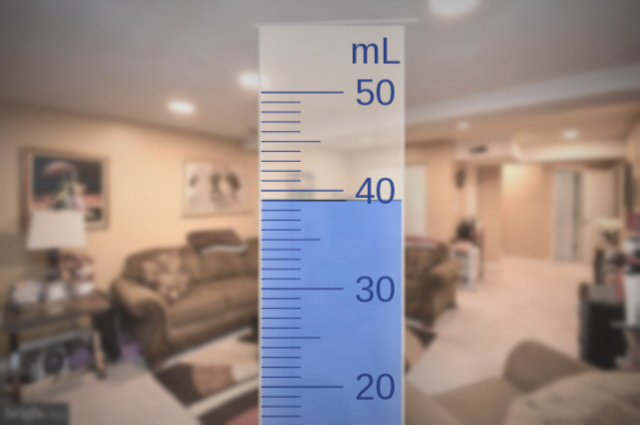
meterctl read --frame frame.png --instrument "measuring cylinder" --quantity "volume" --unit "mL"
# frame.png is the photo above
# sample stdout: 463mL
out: 39mL
